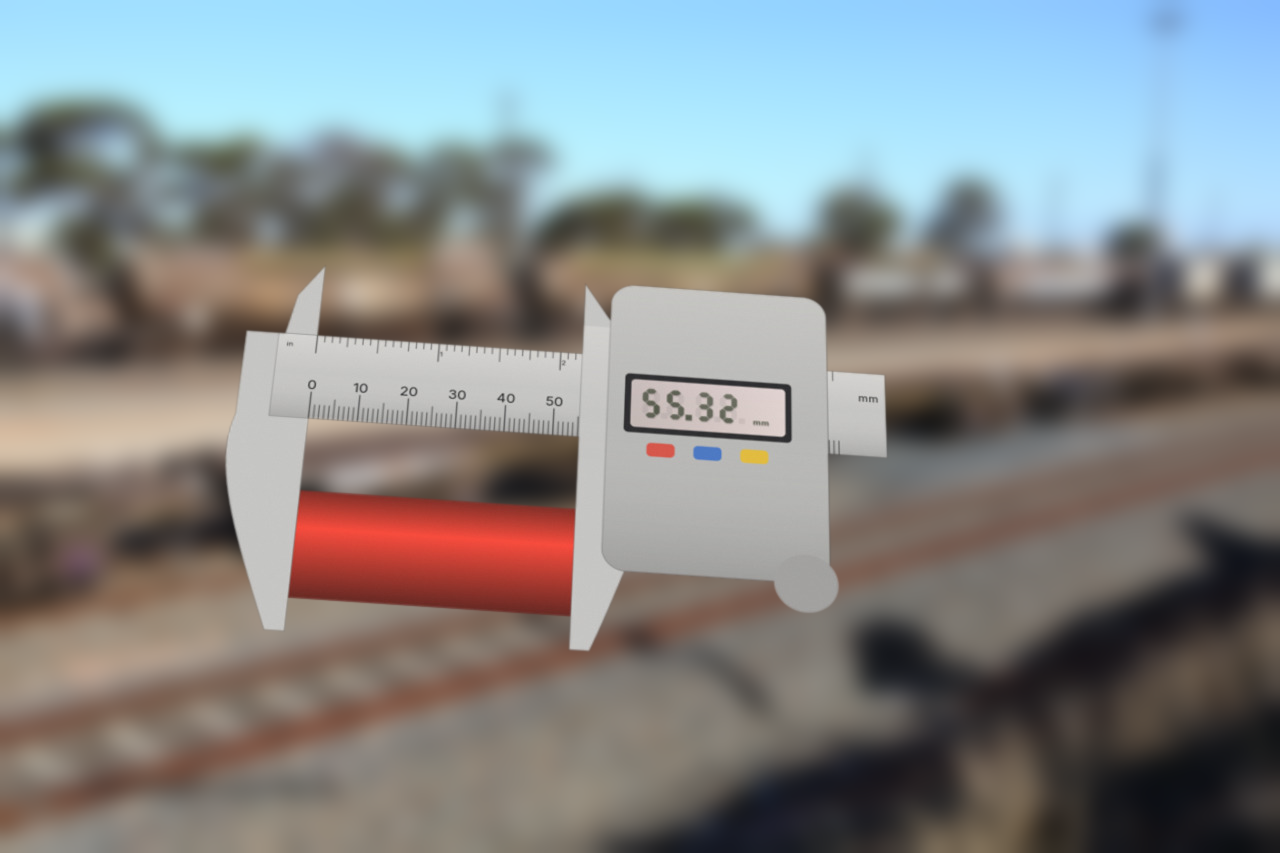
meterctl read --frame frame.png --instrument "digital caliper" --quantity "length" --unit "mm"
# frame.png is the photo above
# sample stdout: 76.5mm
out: 55.32mm
